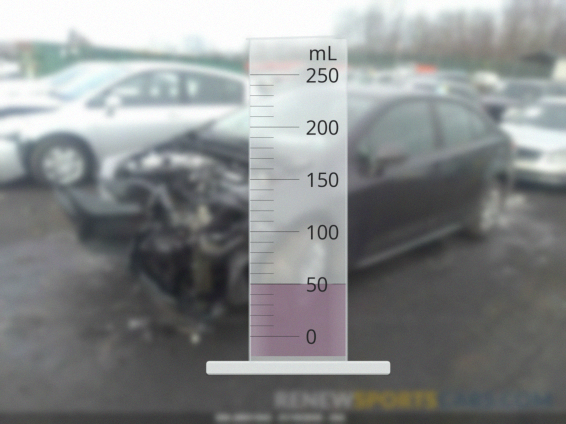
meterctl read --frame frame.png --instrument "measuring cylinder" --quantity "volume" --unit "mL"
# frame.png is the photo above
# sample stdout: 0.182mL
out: 50mL
